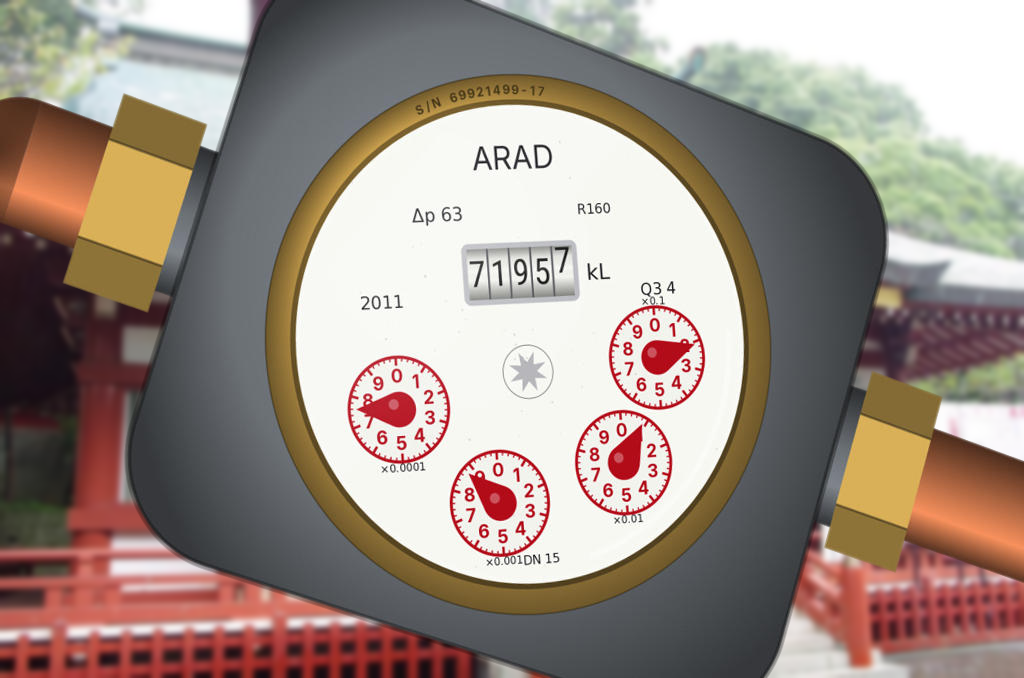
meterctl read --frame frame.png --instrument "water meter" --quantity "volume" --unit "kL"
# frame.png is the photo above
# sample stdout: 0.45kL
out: 71957.2087kL
